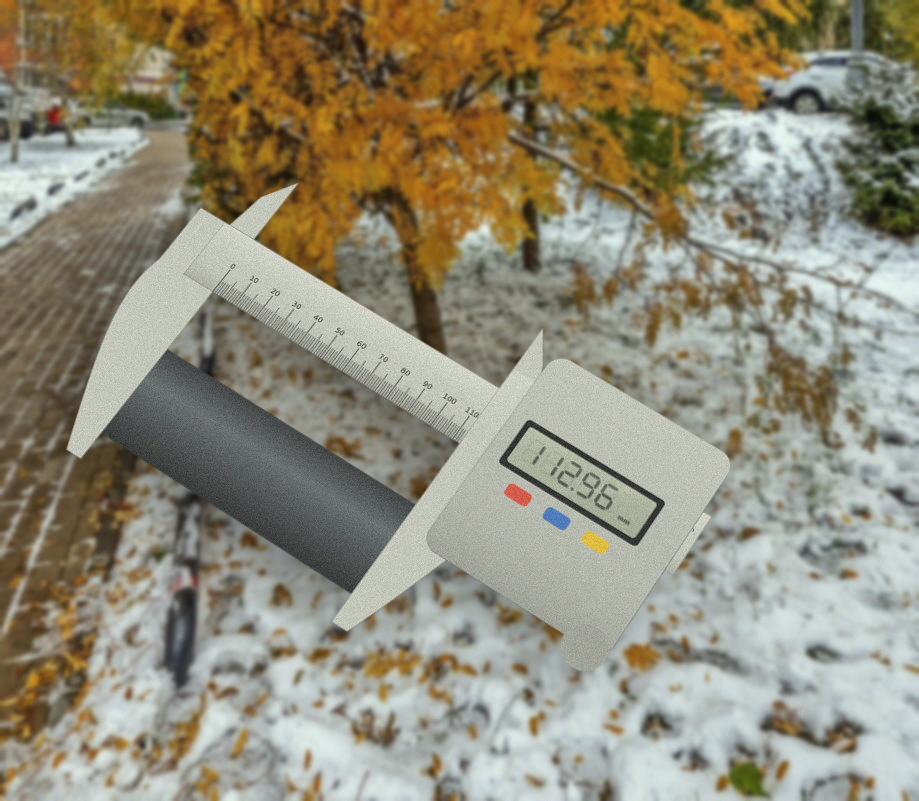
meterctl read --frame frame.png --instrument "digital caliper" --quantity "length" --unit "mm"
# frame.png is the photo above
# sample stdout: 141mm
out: 112.96mm
